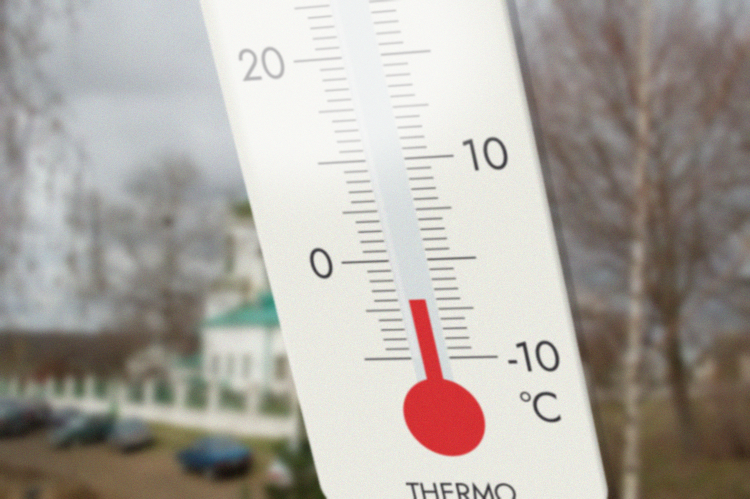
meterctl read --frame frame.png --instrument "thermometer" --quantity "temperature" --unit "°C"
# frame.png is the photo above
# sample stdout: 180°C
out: -4°C
